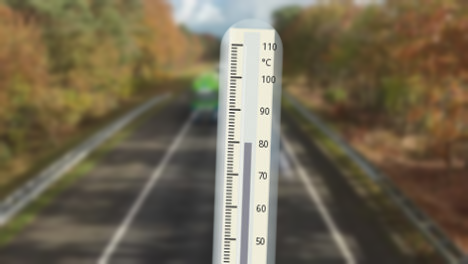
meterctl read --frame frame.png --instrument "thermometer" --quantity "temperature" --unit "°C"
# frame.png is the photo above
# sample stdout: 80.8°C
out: 80°C
